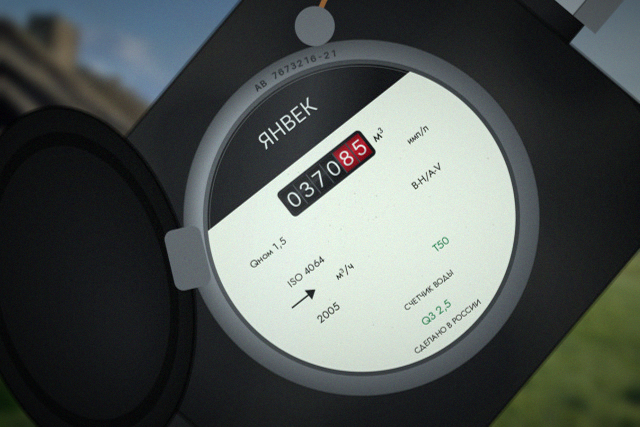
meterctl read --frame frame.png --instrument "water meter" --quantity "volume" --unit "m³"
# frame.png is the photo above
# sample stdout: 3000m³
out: 370.85m³
